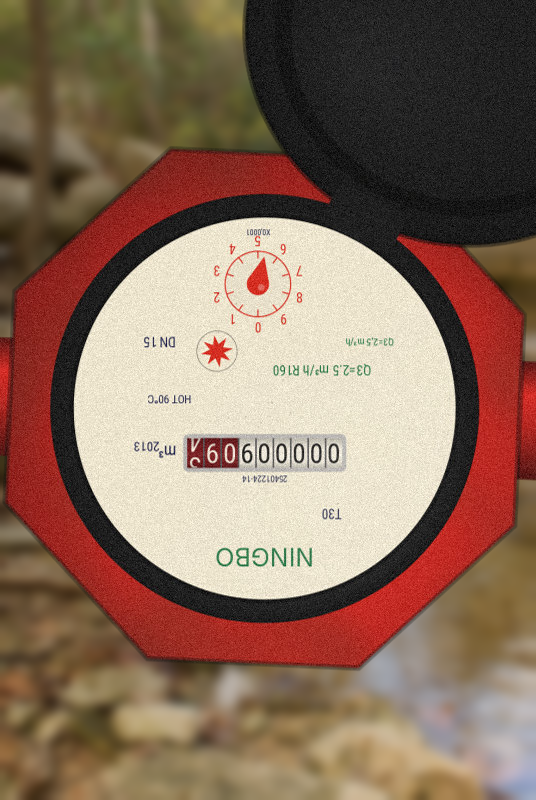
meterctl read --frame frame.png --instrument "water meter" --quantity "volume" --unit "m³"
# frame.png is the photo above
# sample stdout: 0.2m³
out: 9.0935m³
